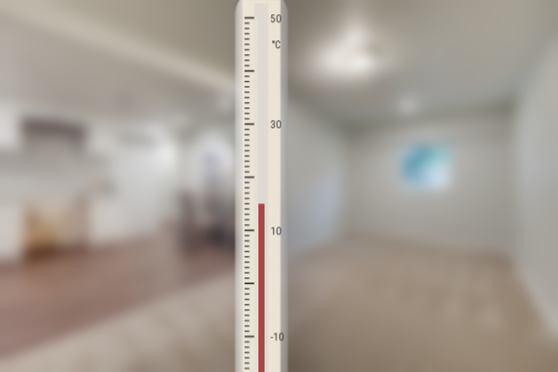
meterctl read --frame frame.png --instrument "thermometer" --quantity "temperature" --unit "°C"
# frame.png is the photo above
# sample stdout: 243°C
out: 15°C
